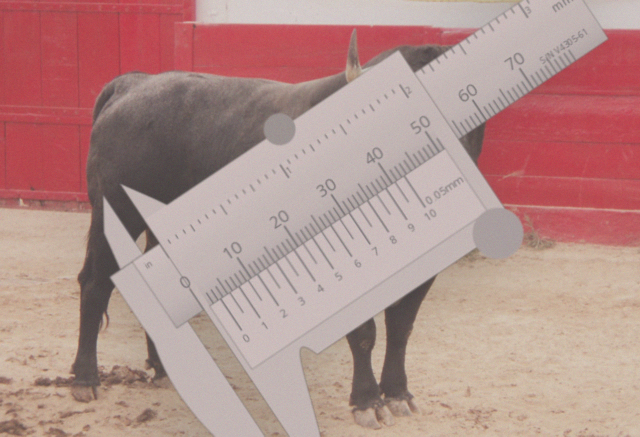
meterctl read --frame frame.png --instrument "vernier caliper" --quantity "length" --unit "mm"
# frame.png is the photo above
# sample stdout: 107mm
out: 3.5mm
